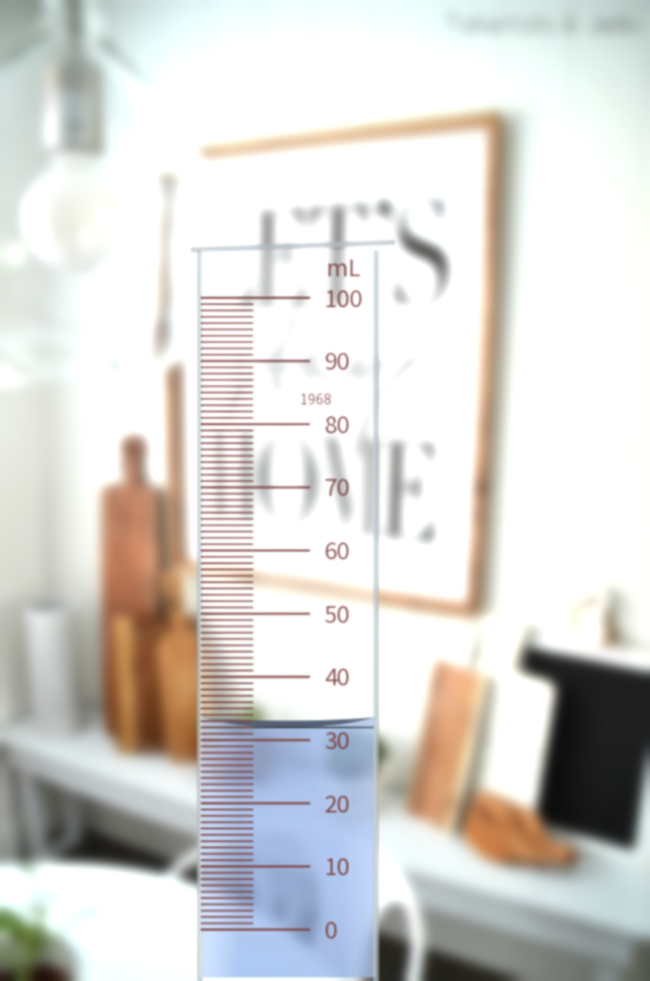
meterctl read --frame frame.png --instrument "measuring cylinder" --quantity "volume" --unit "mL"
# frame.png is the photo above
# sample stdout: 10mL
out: 32mL
